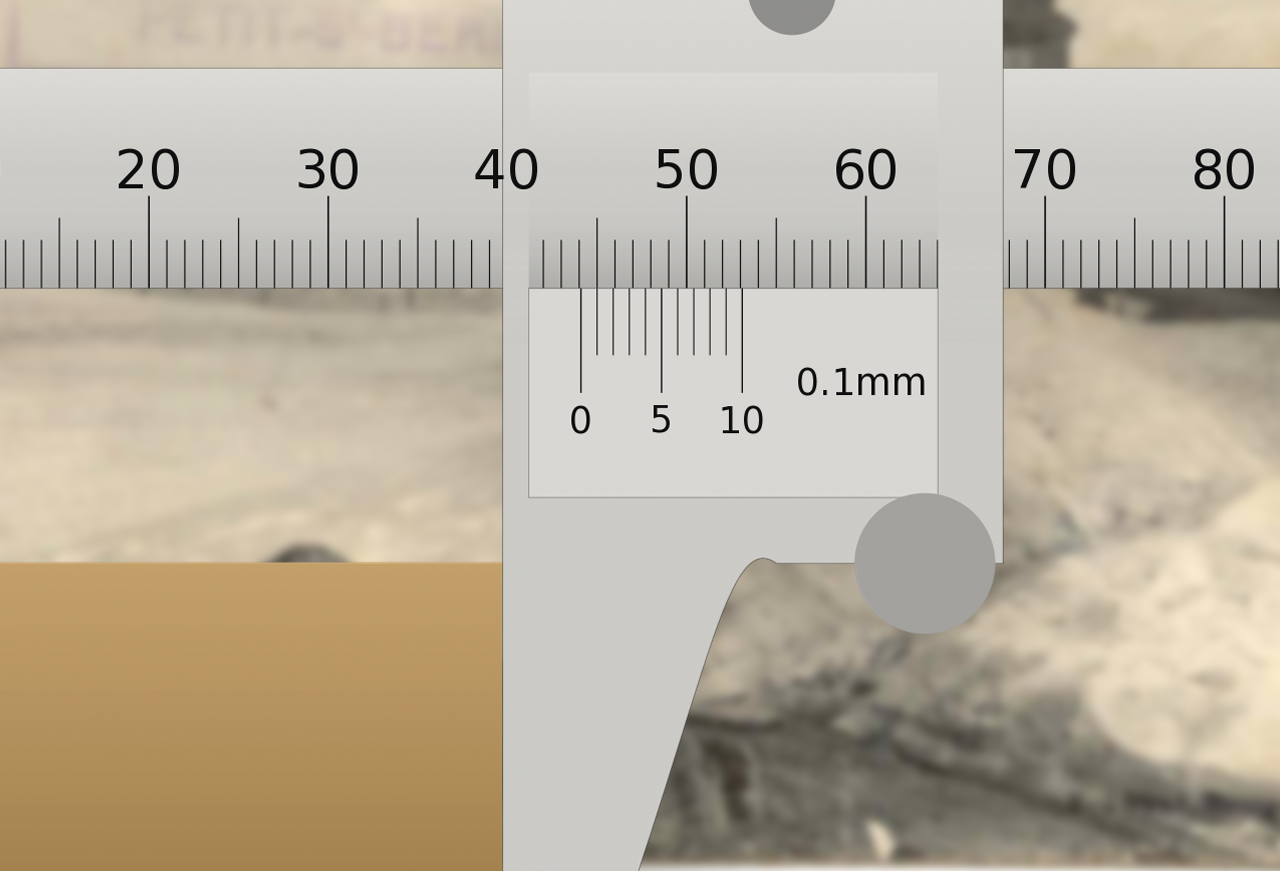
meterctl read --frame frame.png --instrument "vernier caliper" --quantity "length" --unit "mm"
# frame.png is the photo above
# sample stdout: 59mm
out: 44.1mm
